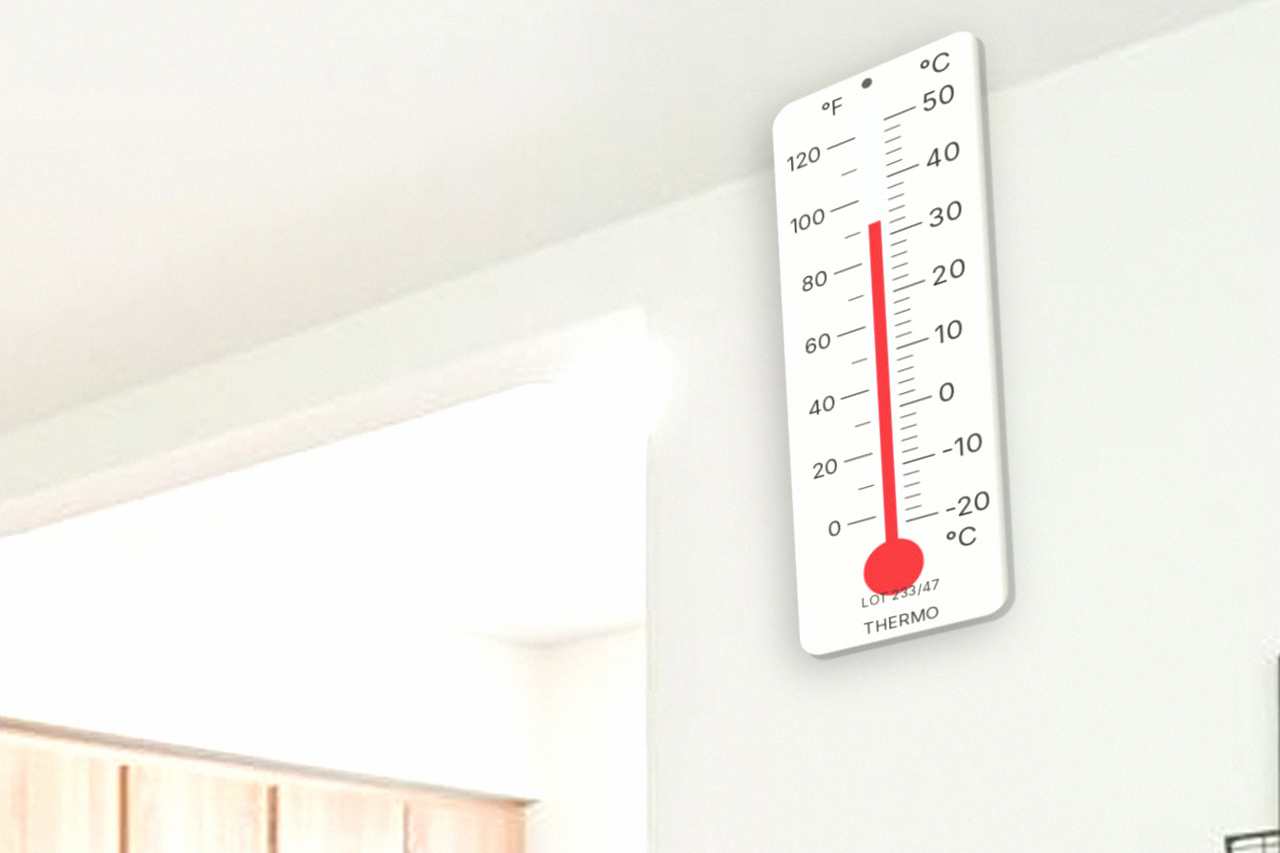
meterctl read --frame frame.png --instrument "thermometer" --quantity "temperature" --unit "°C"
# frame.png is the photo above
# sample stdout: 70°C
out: 33°C
